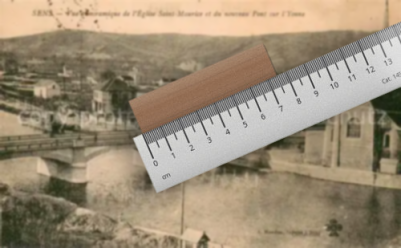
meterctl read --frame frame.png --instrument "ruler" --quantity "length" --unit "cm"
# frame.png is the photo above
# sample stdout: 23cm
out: 7.5cm
